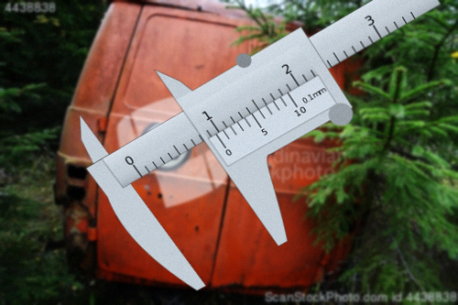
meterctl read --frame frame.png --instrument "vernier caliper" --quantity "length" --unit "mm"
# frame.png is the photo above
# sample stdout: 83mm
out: 9.6mm
